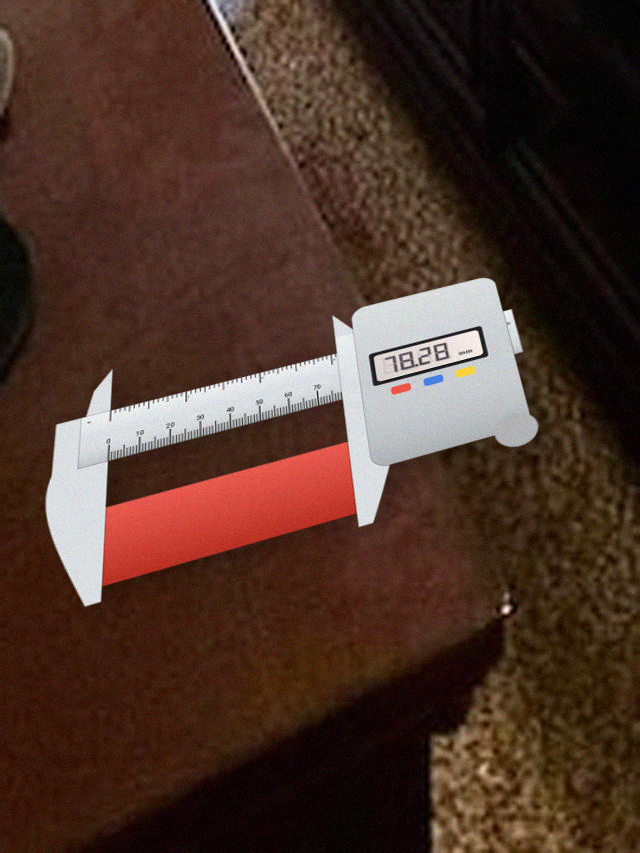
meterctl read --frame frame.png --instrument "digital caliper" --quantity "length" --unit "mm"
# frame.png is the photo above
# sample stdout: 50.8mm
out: 78.28mm
